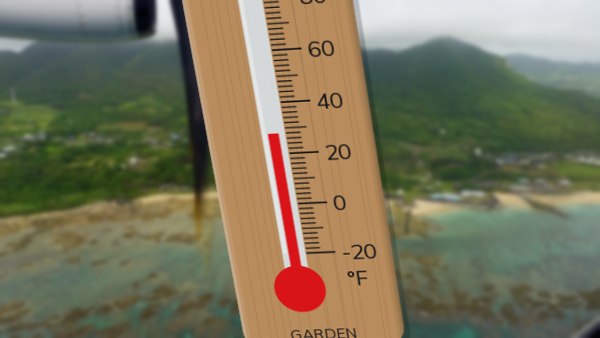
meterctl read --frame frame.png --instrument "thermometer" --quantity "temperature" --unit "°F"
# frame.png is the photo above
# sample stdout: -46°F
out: 28°F
